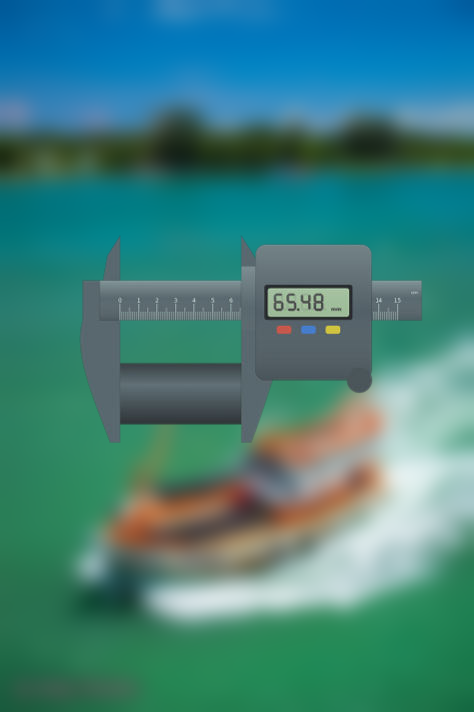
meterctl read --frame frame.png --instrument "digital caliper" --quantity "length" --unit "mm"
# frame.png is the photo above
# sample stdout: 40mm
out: 65.48mm
